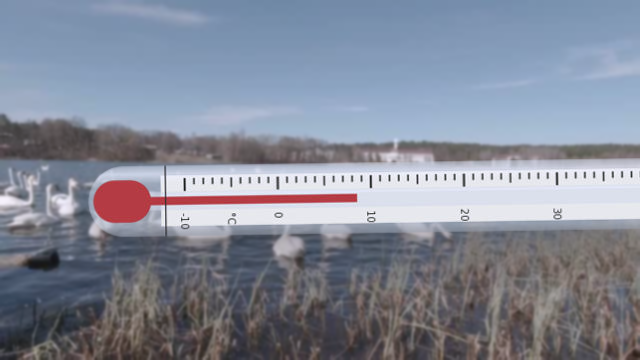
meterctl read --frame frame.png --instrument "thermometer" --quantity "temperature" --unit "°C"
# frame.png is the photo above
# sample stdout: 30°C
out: 8.5°C
